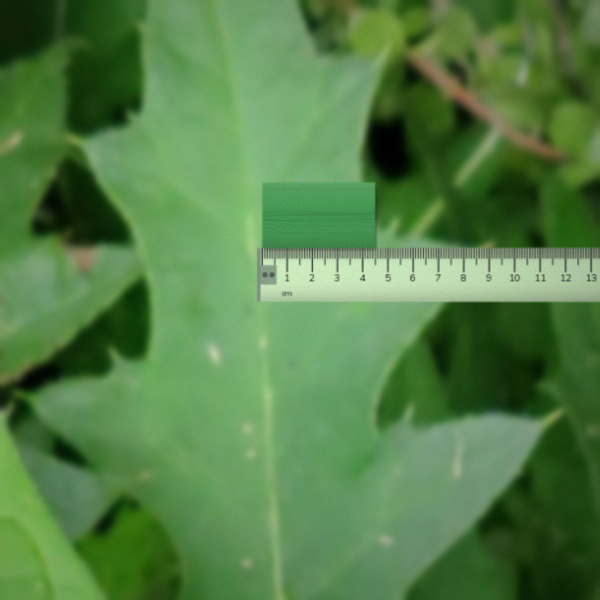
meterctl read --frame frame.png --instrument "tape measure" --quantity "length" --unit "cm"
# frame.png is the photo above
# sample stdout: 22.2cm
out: 4.5cm
